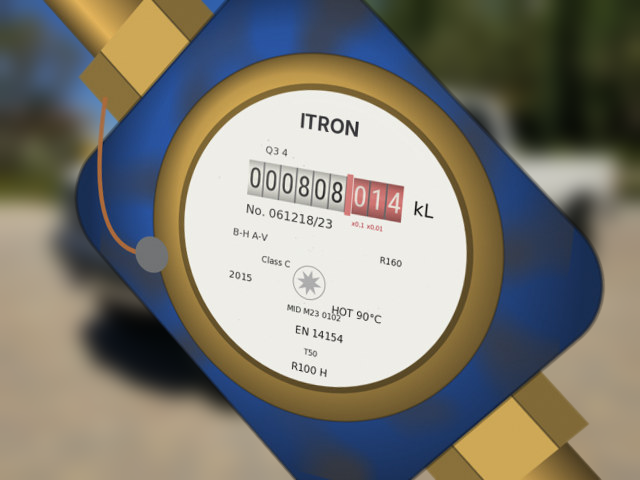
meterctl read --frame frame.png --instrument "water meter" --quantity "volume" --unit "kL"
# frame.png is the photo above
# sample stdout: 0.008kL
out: 808.014kL
